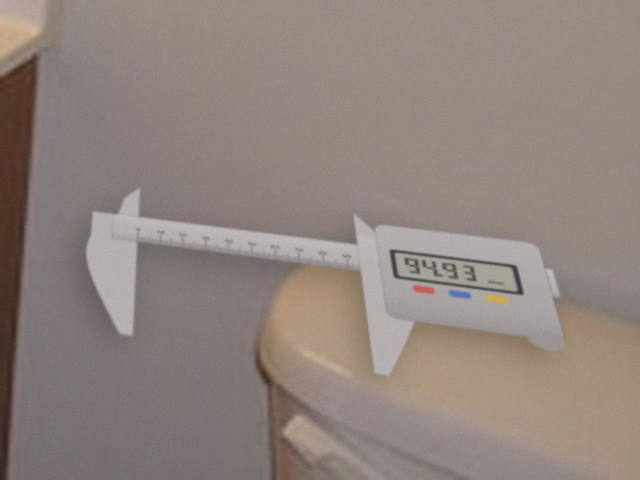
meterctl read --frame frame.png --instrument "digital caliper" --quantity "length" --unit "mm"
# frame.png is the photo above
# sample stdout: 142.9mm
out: 94.93mm
